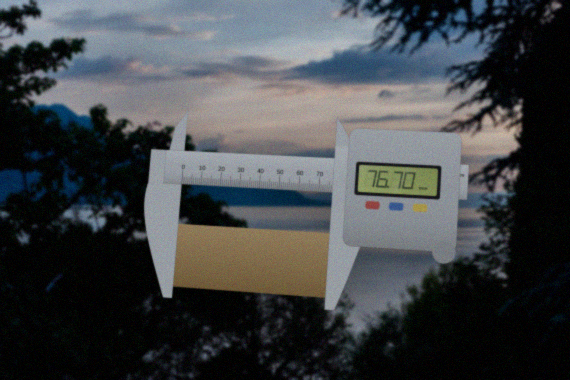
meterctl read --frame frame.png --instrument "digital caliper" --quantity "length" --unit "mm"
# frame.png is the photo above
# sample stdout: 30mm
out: 76.70mm
